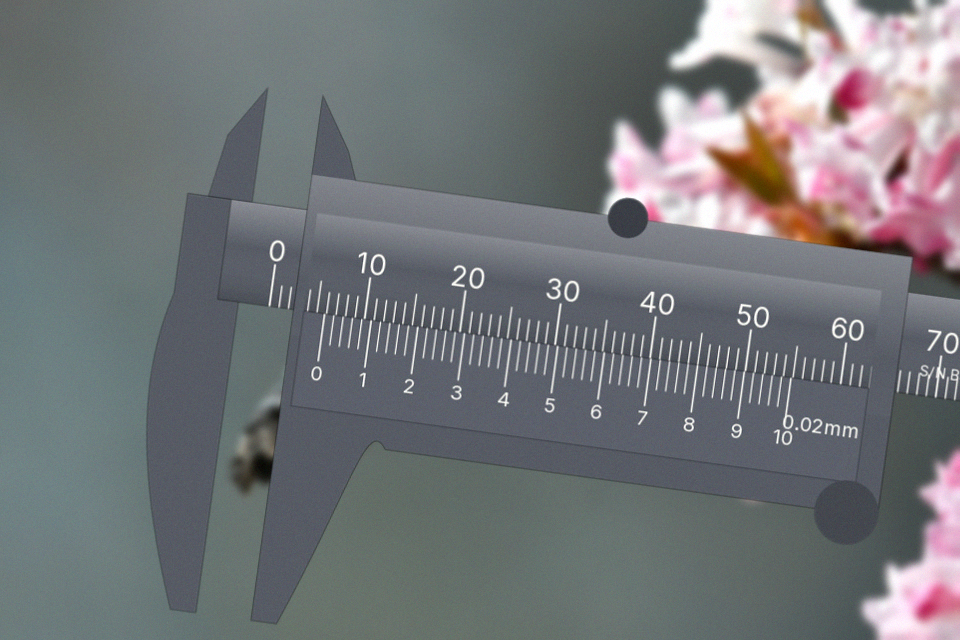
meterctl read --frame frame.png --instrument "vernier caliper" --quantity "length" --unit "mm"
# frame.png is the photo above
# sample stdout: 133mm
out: 5.8mm
